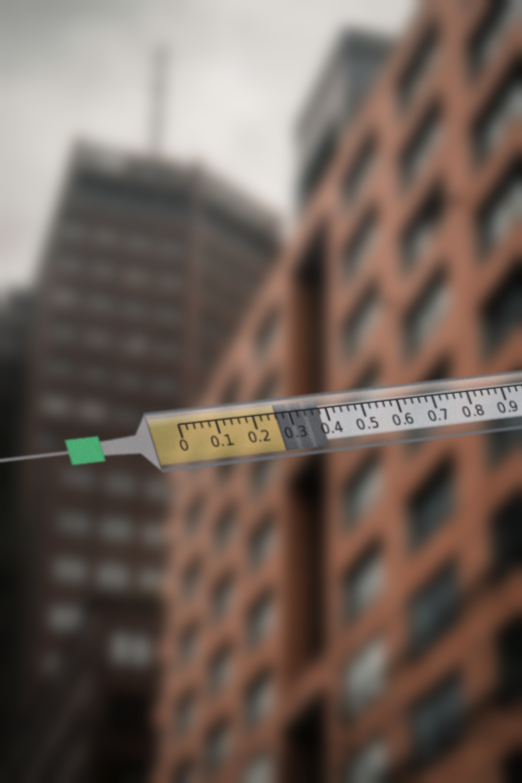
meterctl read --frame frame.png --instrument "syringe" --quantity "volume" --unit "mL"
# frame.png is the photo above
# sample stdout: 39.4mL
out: 0.26mL
